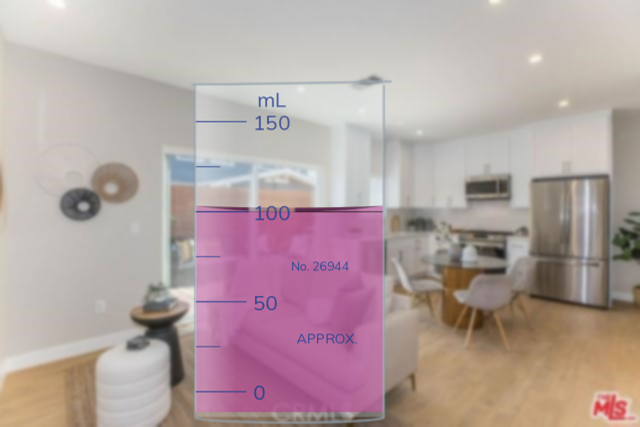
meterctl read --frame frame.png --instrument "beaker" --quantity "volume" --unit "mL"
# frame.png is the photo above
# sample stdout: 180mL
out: 100mL
